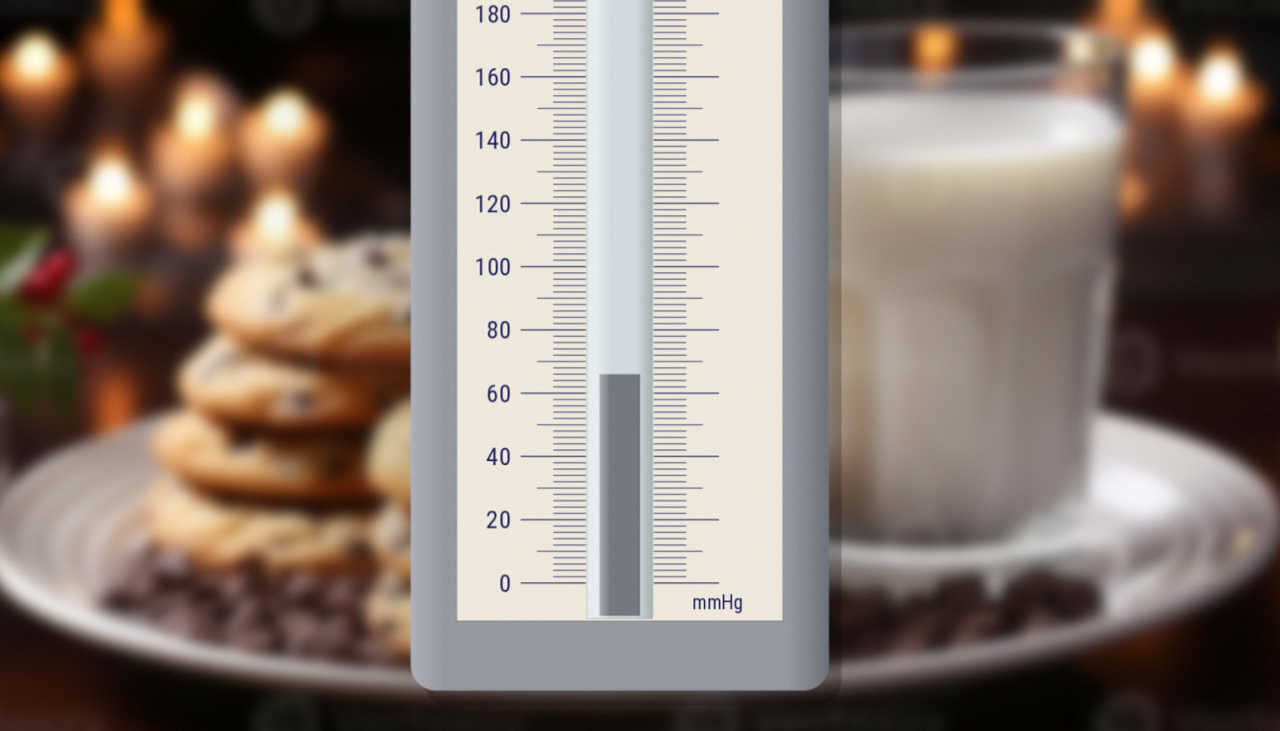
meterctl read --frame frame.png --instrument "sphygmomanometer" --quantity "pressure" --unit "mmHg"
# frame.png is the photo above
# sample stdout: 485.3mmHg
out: 66mmHg
